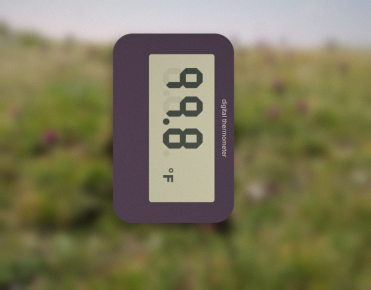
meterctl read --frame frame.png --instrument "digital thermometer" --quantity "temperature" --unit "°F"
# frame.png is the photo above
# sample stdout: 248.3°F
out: 99.8°F
